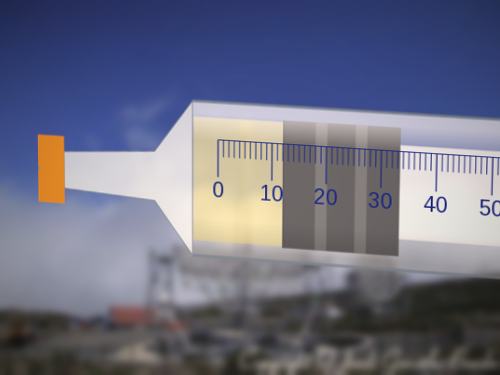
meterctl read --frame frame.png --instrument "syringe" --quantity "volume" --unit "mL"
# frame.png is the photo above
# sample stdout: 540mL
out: 12mL
